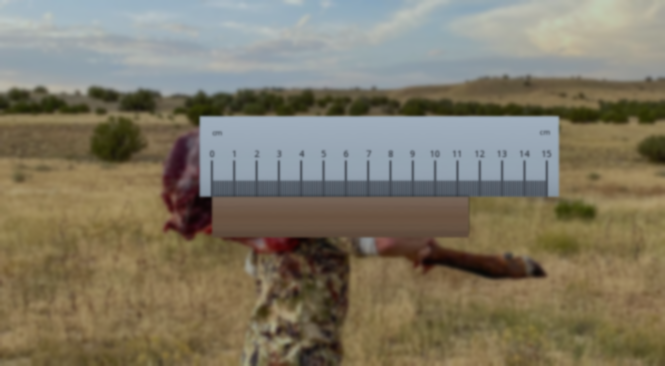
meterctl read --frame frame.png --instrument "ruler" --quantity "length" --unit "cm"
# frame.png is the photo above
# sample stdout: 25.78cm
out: 11.5cm
